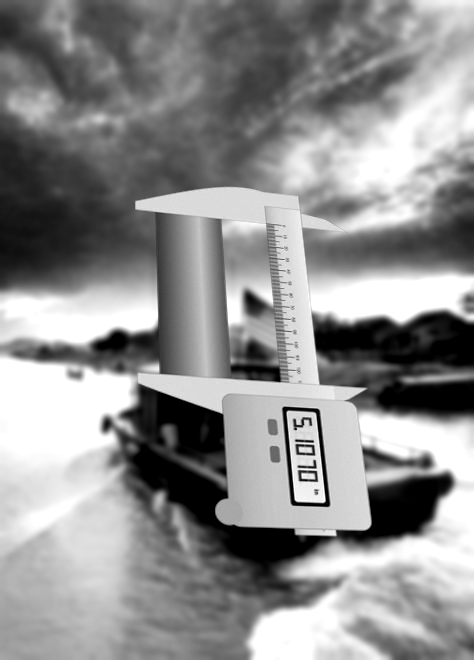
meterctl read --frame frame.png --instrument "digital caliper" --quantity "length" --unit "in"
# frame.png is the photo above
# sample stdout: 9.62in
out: 5.1070in
